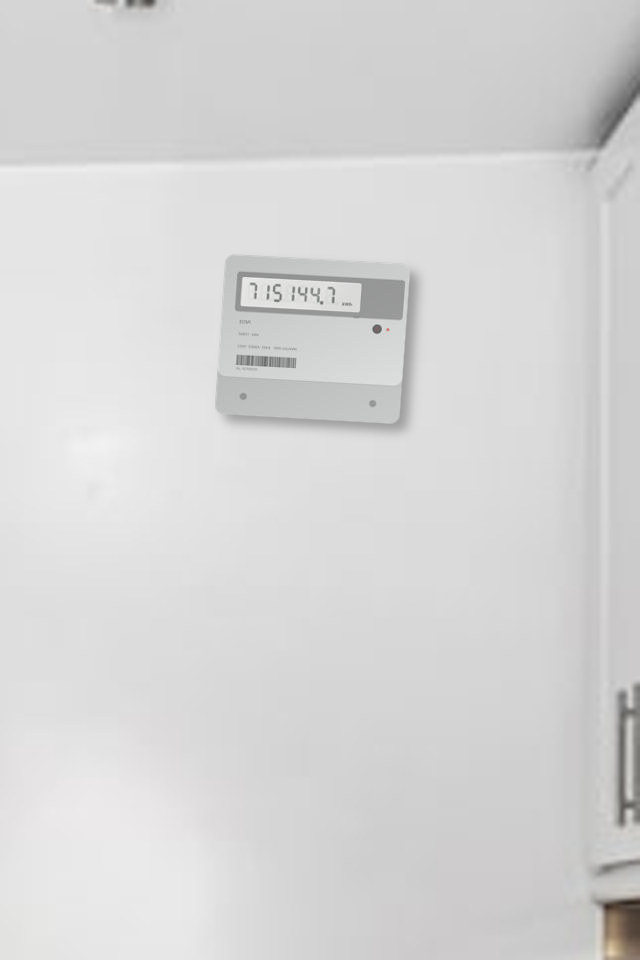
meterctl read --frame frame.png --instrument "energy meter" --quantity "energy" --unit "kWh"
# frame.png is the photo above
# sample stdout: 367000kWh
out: 715144.7kWh
